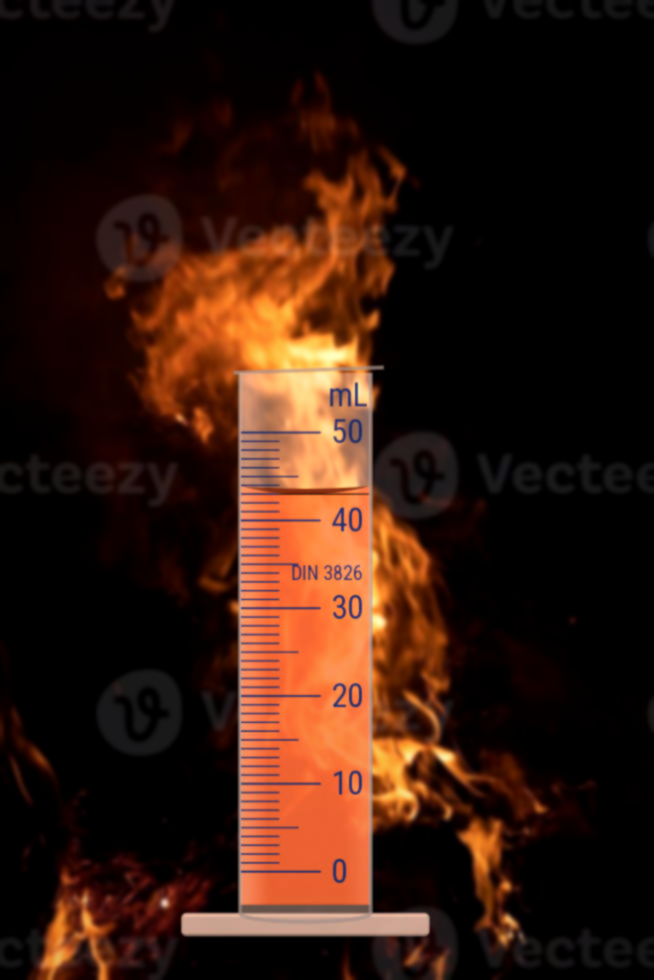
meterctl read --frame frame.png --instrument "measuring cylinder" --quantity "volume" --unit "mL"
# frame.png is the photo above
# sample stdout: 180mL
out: 43mL
